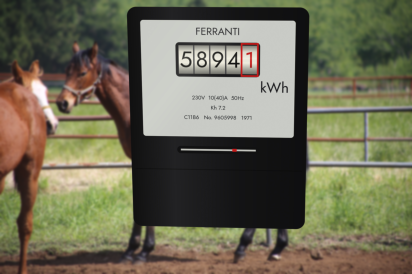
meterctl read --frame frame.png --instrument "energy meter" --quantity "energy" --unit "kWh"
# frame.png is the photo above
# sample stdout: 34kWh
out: 5894.1kWh
